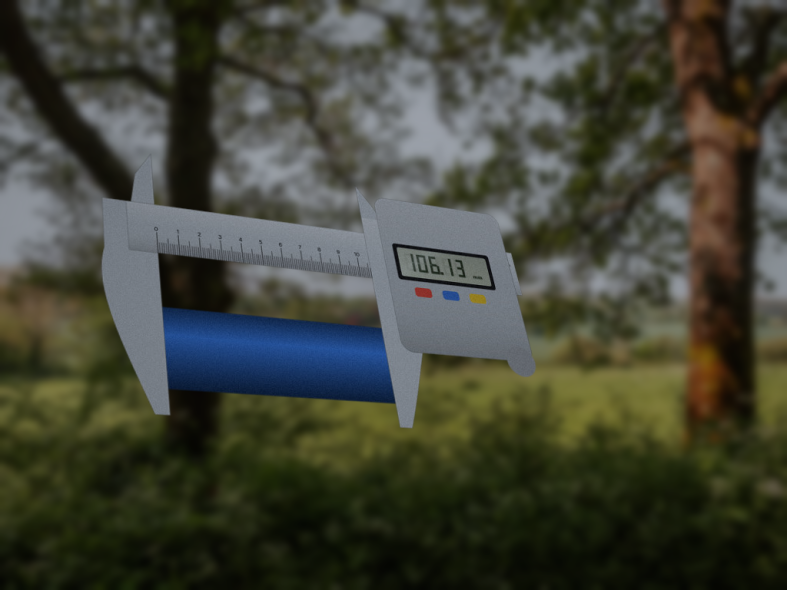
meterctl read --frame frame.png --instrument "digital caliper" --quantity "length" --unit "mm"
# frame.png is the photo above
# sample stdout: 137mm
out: 106.13mm
